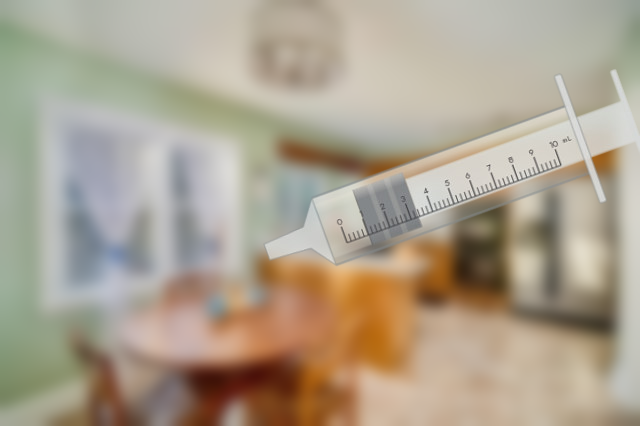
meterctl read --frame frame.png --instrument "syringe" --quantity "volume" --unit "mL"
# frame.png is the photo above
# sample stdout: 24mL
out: 1mL
